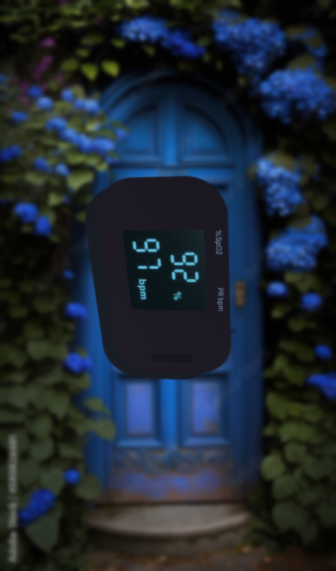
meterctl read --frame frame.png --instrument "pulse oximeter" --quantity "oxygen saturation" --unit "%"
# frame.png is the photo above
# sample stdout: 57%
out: 92%
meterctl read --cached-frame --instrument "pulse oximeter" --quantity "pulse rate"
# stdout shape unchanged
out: 97bpm
